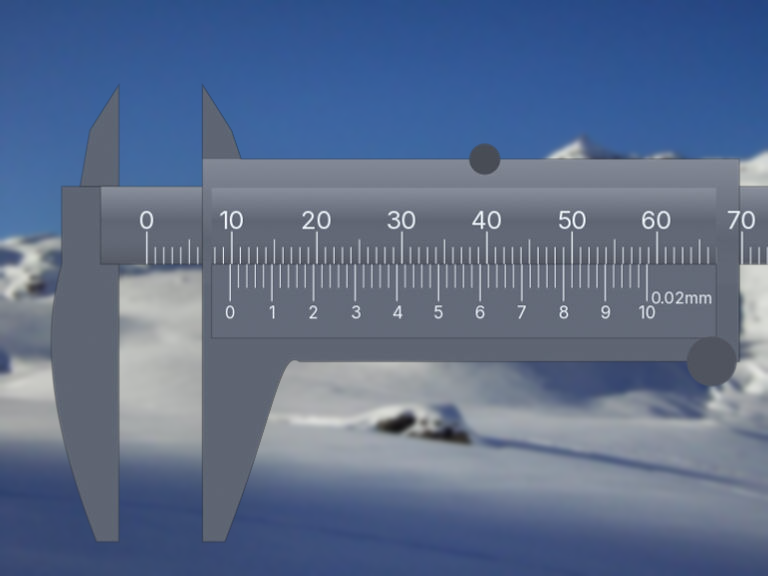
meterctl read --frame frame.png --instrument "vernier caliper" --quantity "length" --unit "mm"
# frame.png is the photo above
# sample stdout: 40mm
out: 9.8mm
